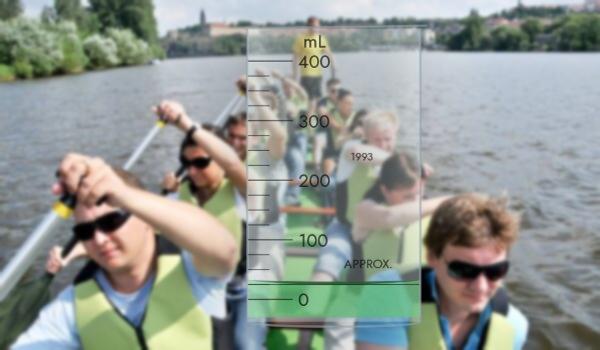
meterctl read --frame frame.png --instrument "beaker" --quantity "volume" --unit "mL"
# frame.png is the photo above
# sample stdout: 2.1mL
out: 25mL
